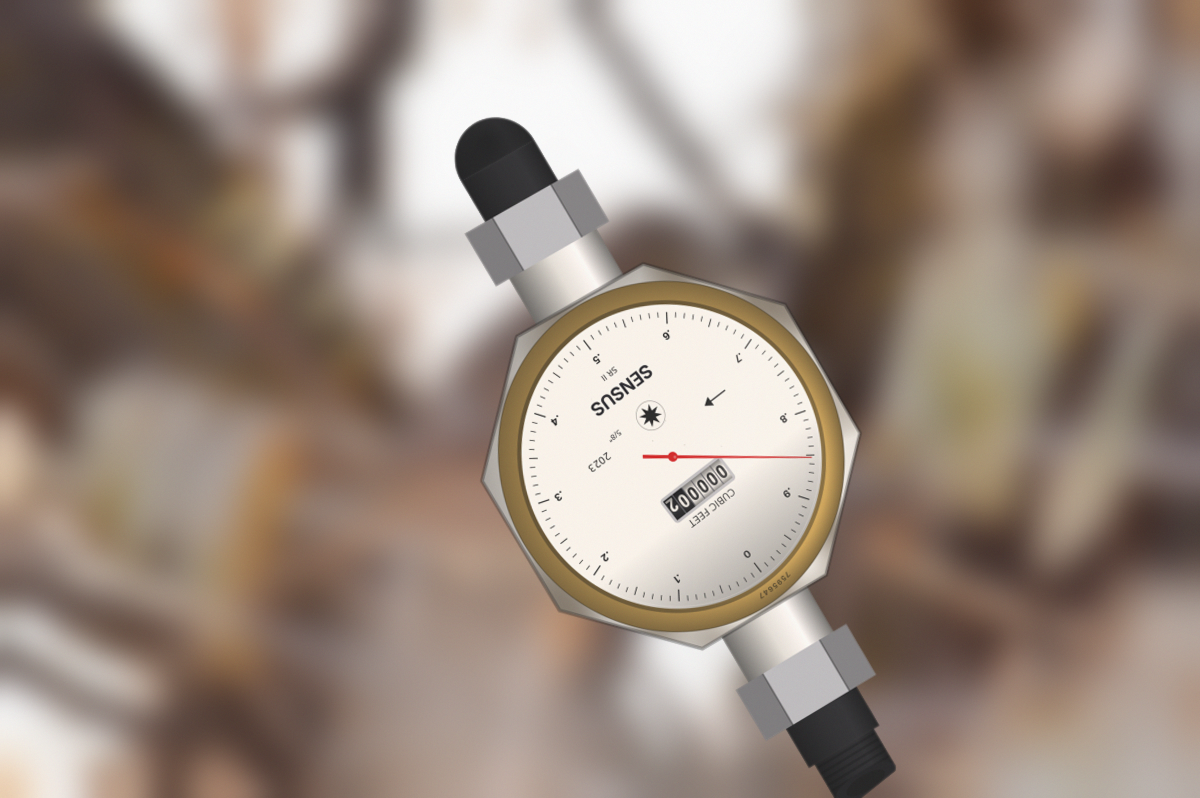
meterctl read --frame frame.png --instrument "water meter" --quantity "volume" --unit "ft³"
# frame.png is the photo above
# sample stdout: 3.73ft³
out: 1.85ft³
